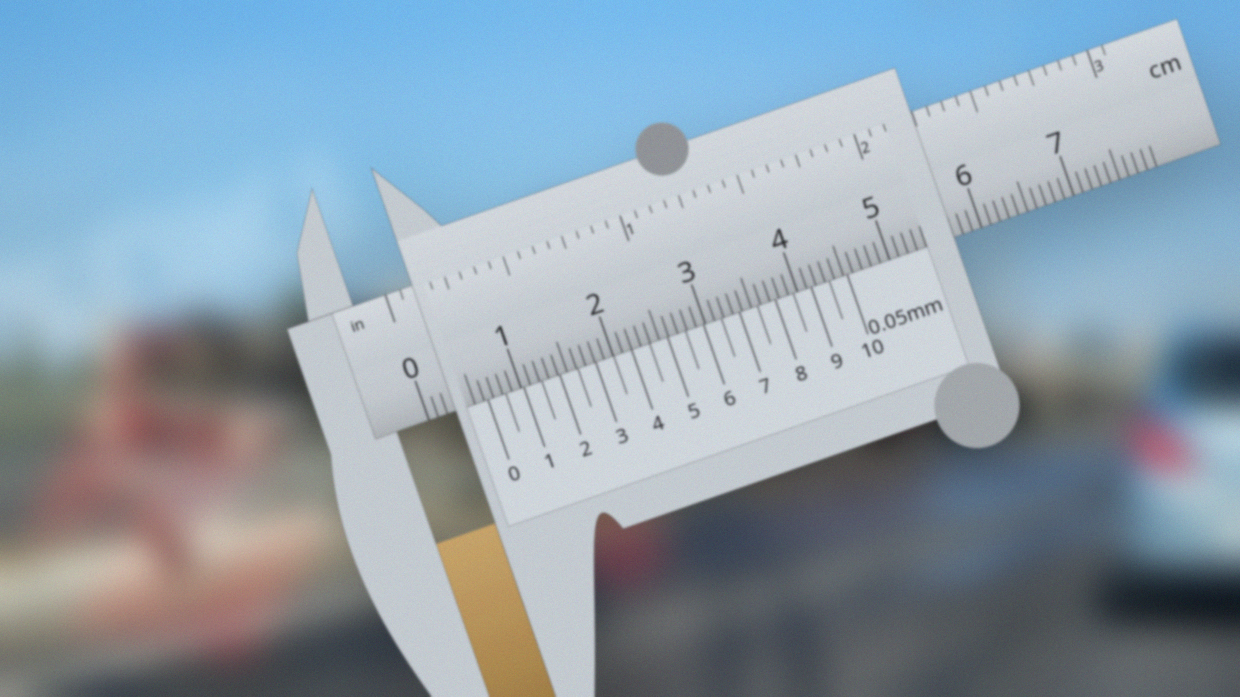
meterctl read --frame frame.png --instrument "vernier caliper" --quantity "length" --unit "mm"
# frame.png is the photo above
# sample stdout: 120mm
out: 6.4mm
